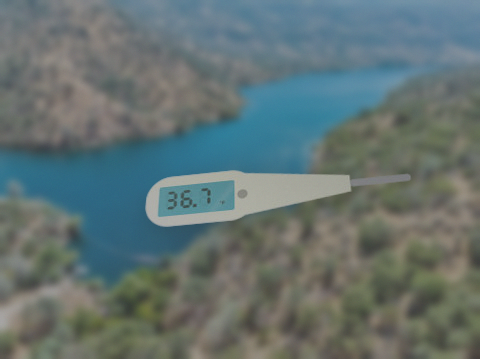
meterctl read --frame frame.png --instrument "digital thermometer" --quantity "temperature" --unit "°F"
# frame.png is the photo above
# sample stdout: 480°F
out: 36.7°F
